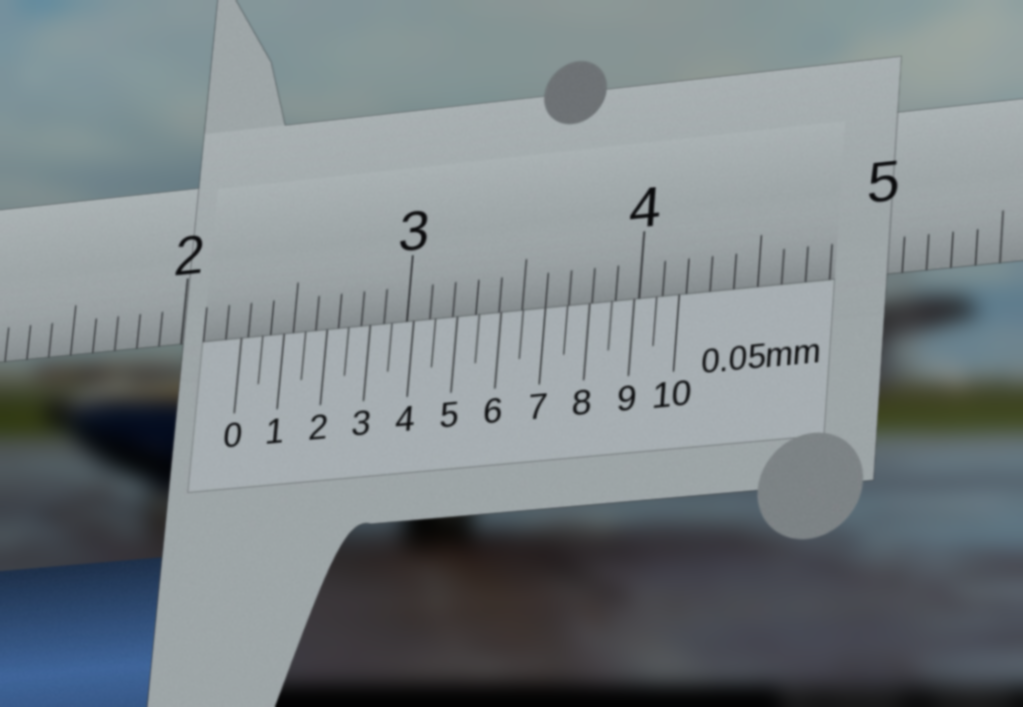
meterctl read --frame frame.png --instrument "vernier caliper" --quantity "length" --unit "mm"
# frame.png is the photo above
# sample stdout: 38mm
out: 22.7mm
